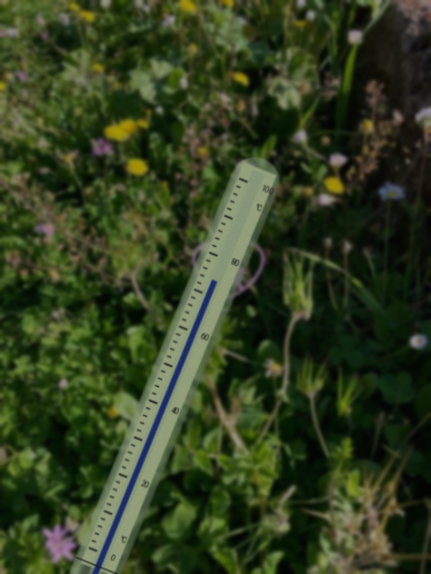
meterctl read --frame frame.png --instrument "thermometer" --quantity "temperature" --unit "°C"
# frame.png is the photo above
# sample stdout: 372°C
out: 74°C
